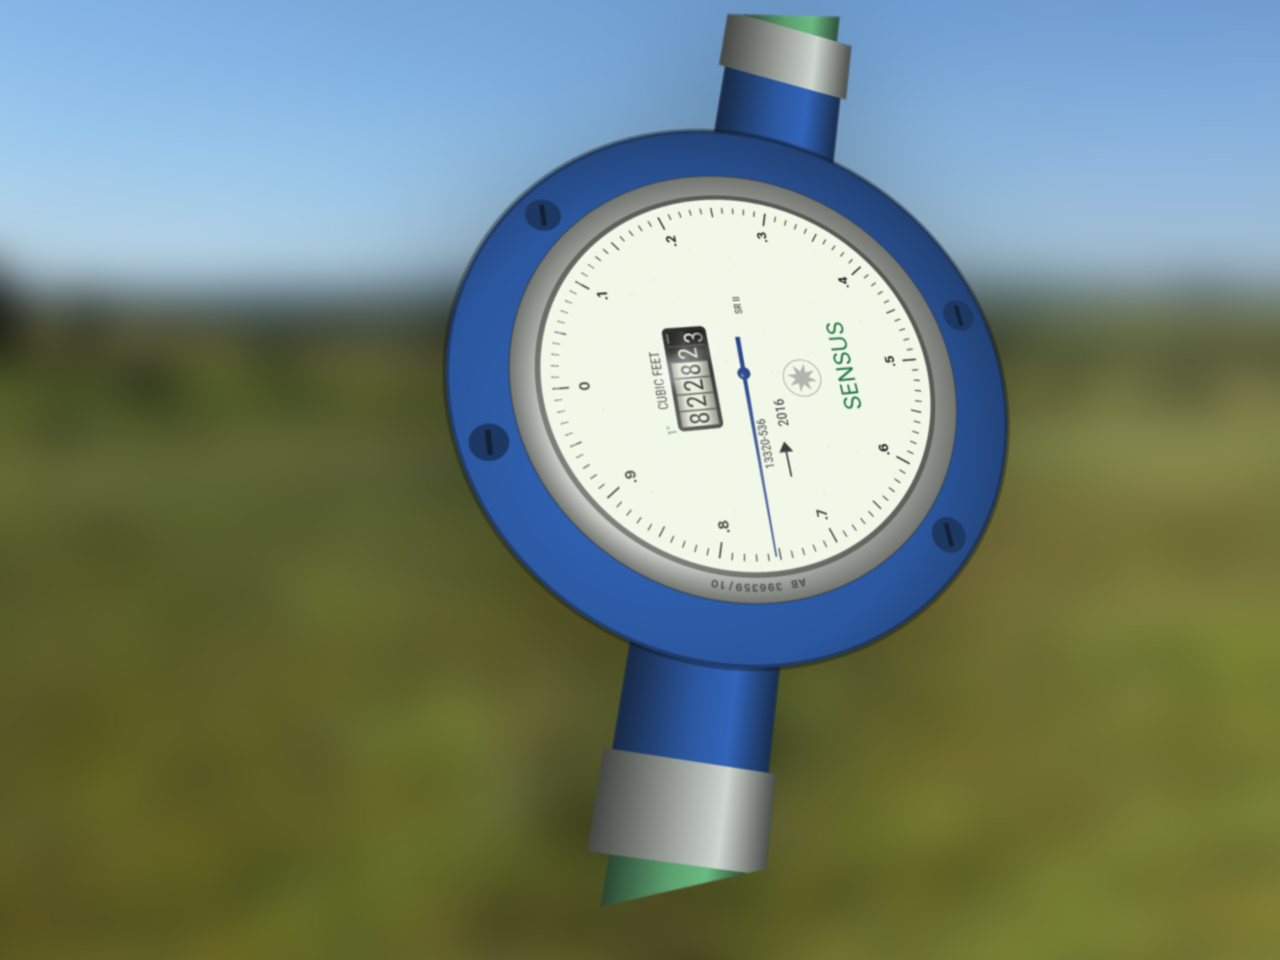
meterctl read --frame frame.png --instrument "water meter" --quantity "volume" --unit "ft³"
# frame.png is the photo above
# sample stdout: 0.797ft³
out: 822822.75ft³
